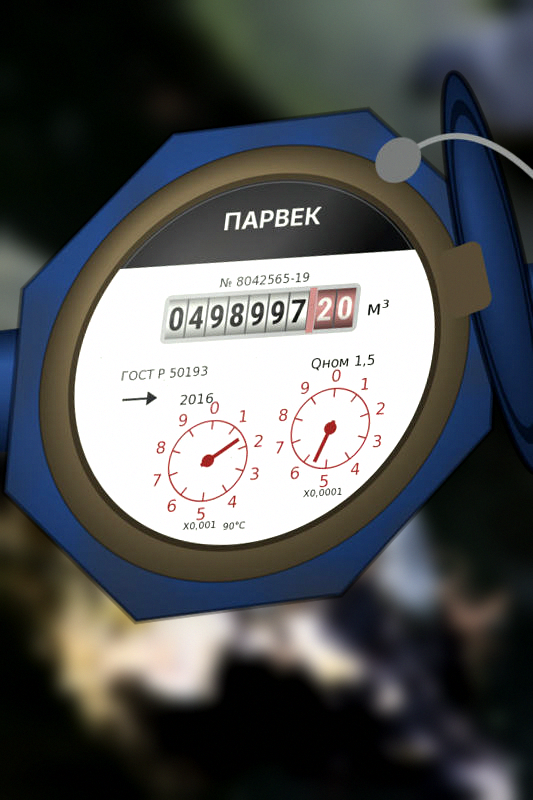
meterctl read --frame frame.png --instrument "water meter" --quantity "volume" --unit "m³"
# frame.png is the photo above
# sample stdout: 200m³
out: 498997.2015m³
